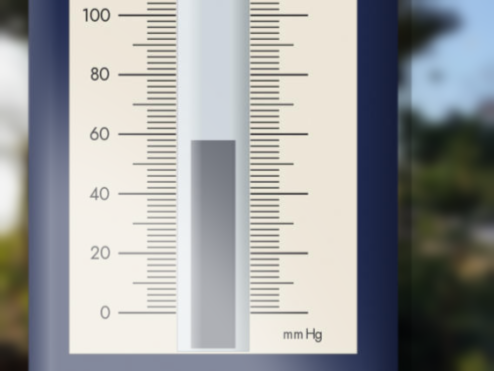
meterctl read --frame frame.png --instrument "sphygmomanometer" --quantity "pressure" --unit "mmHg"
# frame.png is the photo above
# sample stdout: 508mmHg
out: 58mmHg
